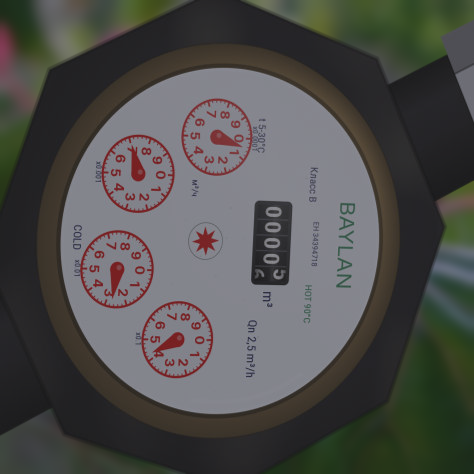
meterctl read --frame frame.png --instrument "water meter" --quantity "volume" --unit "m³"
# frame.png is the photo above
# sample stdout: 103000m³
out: 5.4270m³
